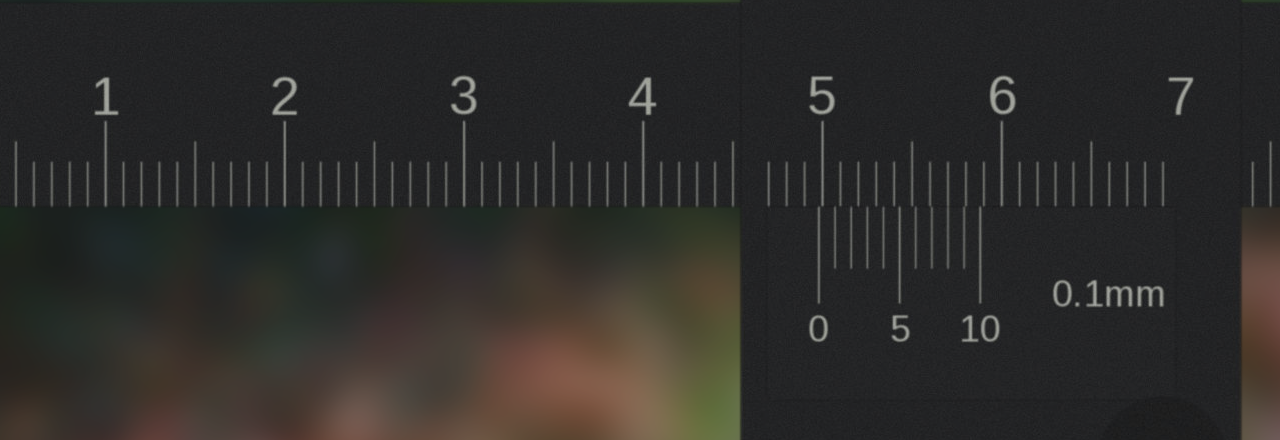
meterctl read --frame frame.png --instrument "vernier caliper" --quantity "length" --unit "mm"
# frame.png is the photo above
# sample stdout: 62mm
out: 49.8mm
